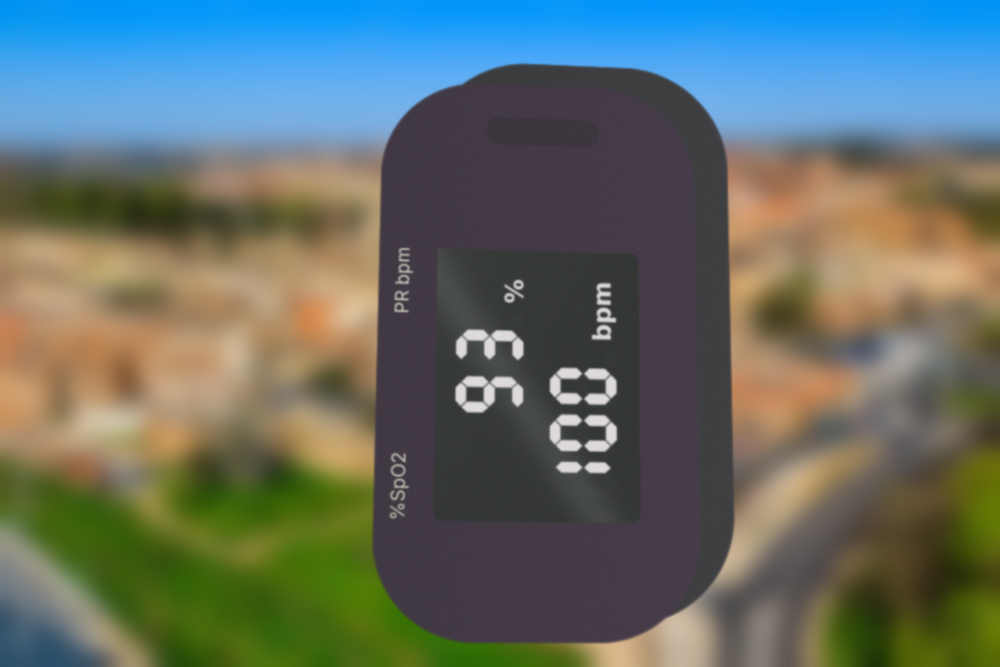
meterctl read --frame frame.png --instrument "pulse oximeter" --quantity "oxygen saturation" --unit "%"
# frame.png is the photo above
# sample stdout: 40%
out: 93%
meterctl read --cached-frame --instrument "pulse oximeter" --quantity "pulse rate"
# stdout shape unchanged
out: 100bpm
